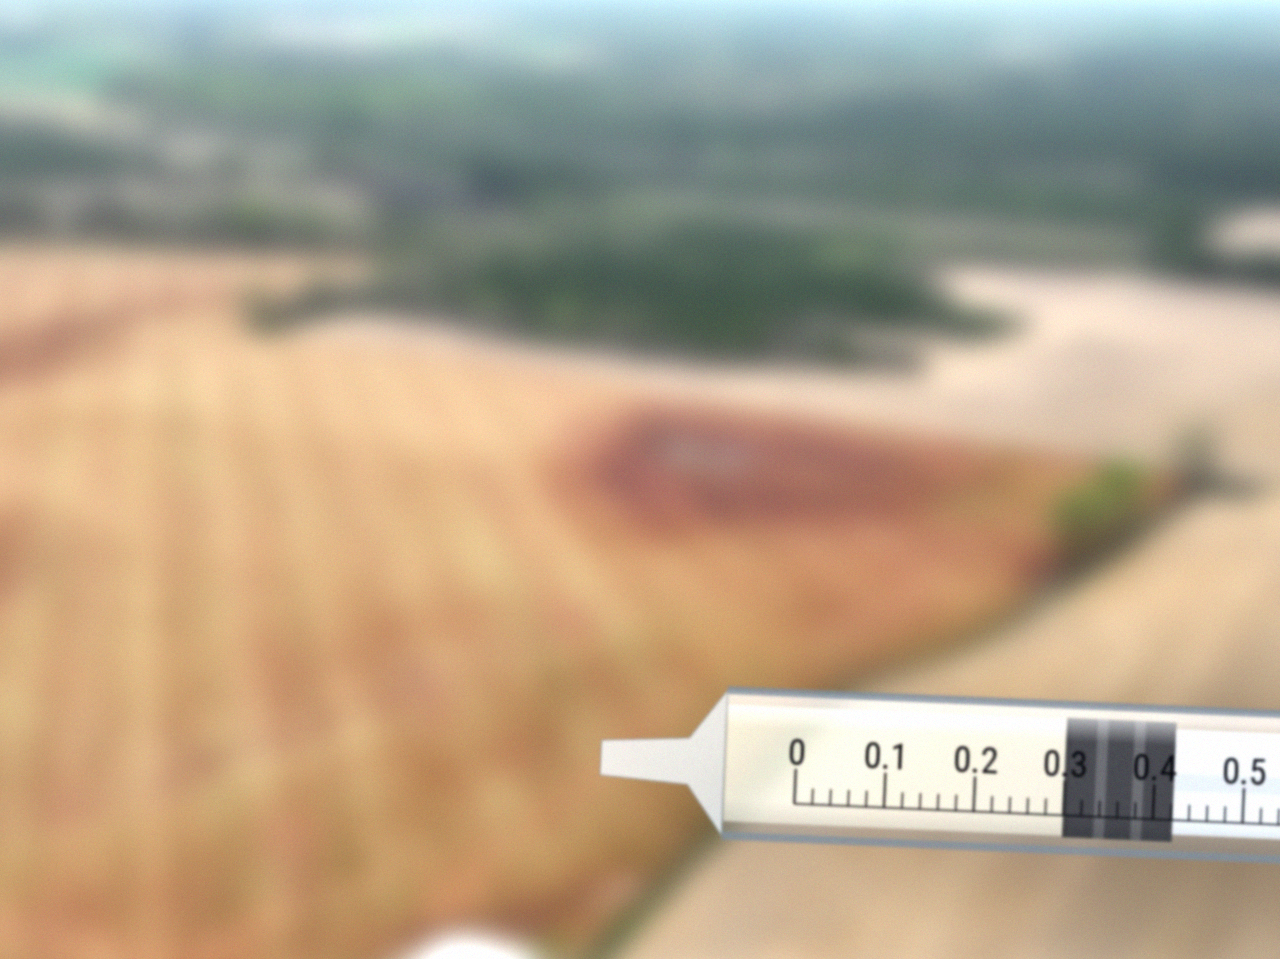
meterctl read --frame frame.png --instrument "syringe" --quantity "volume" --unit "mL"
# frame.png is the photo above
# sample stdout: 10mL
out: 0.3mL
